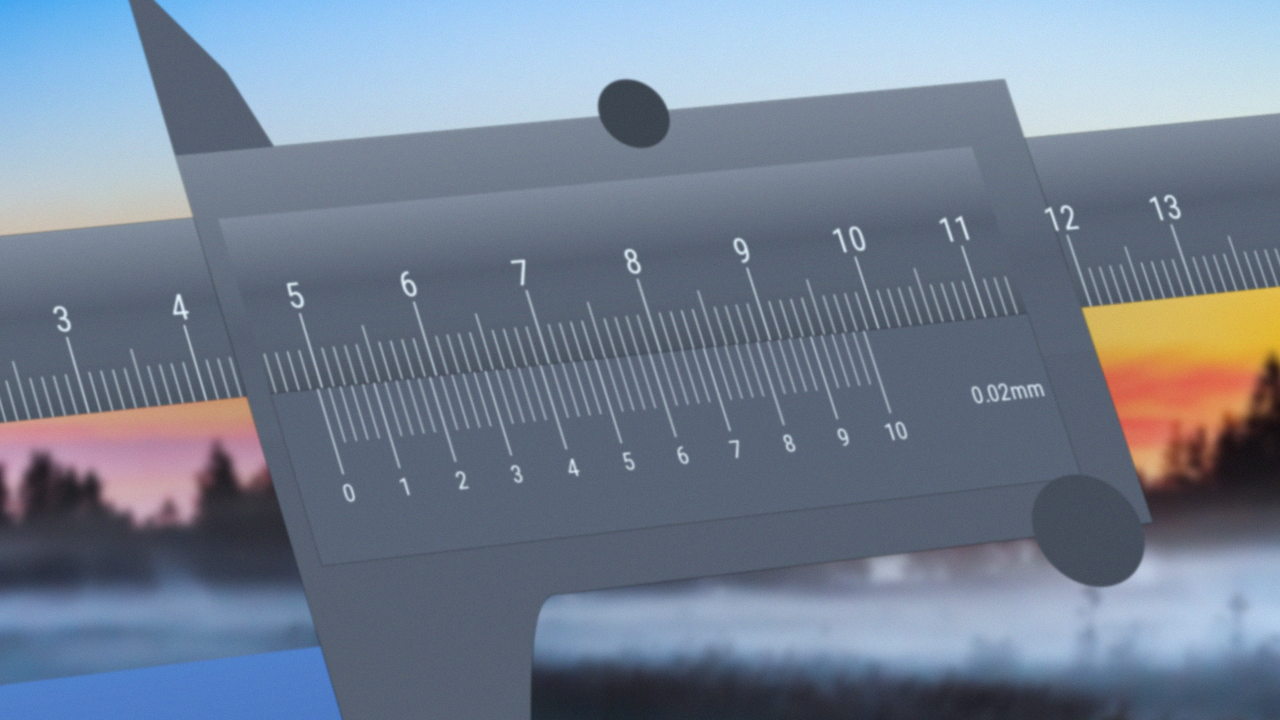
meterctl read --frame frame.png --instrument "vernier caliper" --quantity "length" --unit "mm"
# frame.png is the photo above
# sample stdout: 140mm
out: 49.6mm
